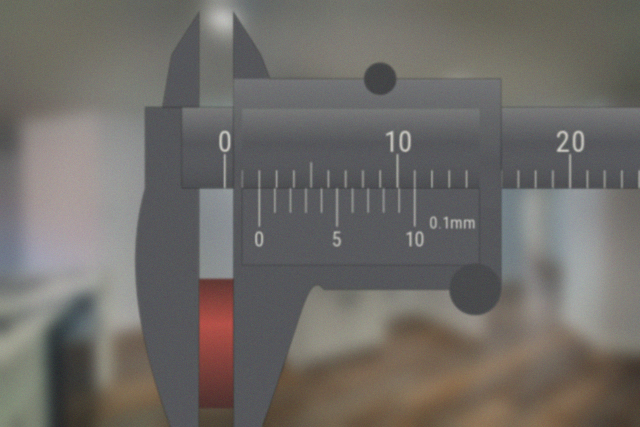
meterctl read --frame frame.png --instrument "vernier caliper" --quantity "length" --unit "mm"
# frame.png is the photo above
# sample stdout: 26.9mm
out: 2.0mm
